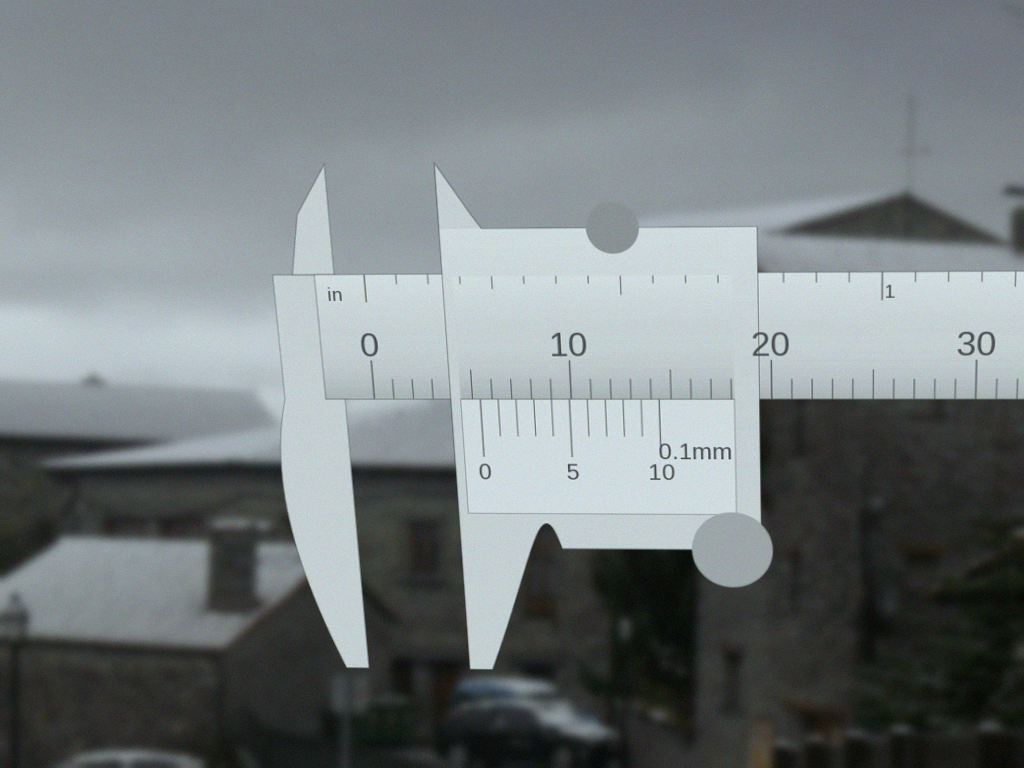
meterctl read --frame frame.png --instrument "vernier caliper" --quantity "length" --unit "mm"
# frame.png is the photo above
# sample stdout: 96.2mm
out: 5.4mm
